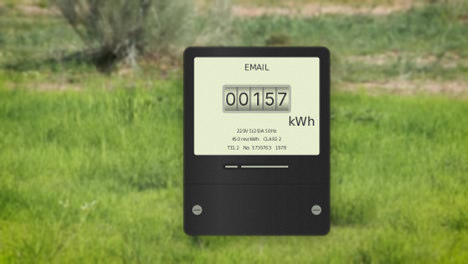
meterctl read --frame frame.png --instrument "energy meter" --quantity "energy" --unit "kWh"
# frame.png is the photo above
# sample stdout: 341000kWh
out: 157kWh
